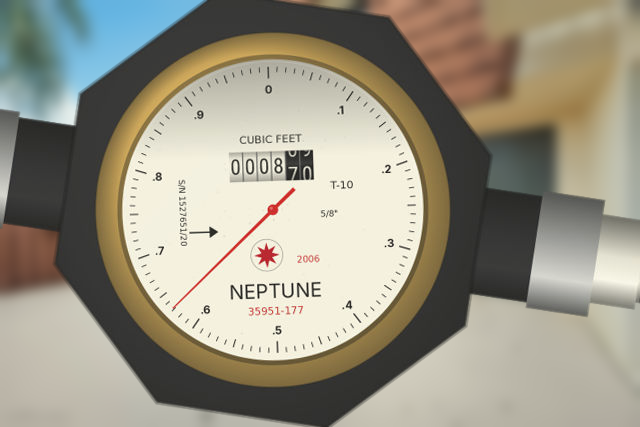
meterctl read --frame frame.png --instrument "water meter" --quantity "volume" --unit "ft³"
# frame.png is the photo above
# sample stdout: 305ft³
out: 869.63ft³
